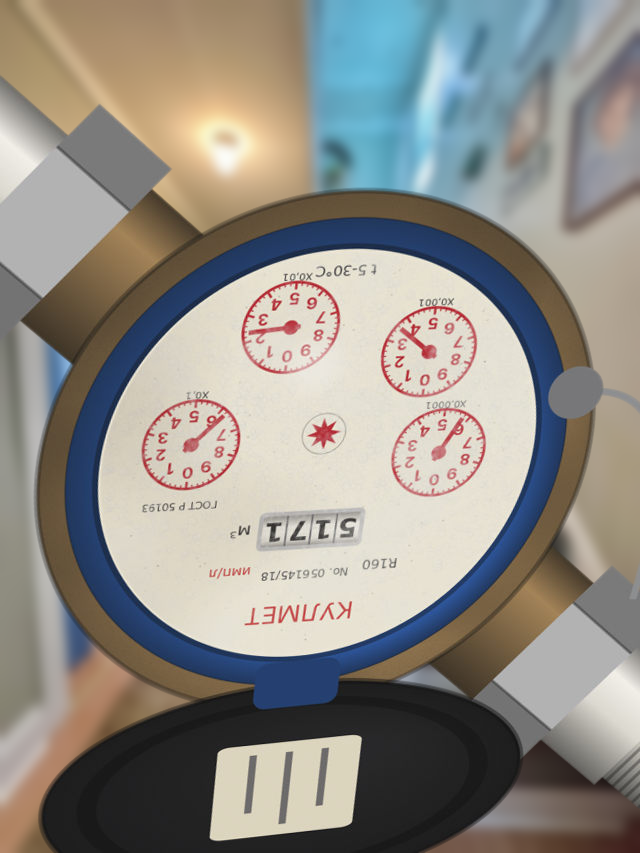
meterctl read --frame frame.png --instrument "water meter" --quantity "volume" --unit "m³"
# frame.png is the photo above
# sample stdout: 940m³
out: 5171.6235m³
